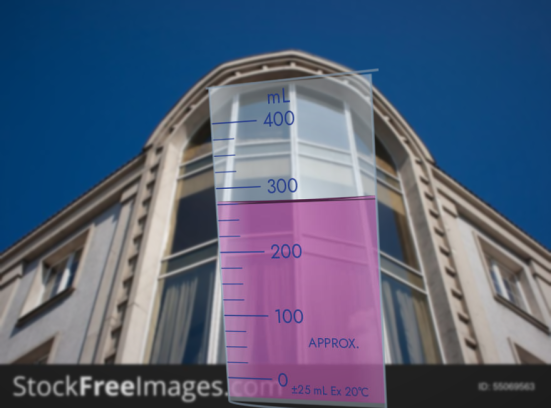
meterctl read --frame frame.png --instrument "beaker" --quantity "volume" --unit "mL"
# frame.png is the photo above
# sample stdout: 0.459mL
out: 275mL
